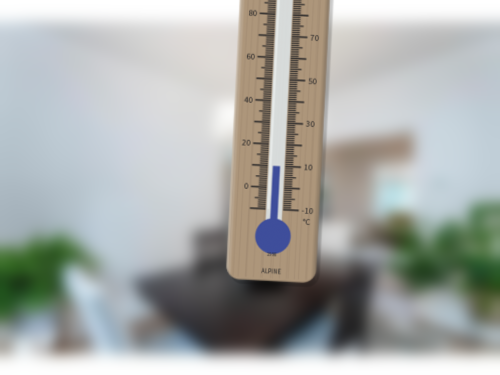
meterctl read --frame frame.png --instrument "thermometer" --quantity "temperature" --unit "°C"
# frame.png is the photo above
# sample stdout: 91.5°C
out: 10°C
